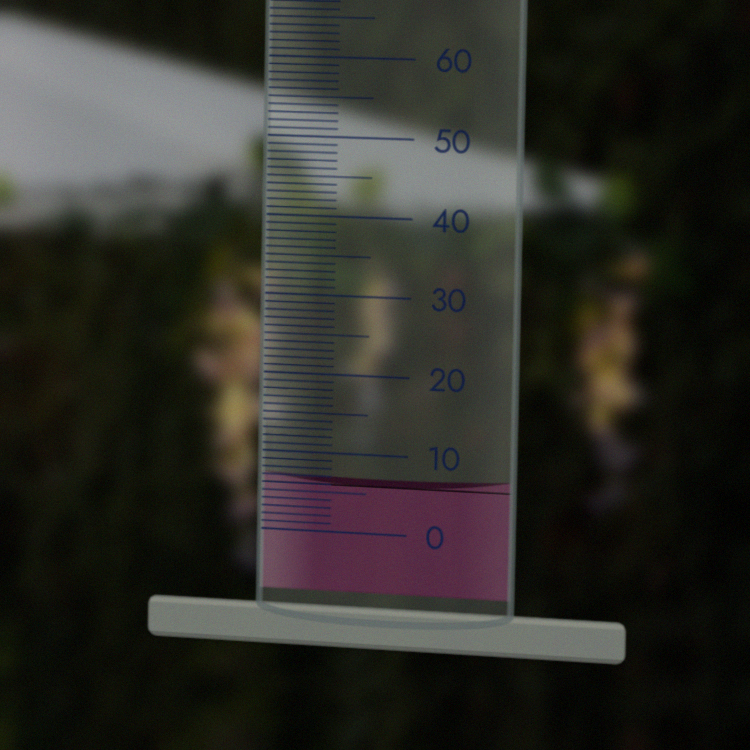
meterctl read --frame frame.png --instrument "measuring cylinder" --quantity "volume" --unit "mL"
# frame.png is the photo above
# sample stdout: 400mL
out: 6mL
